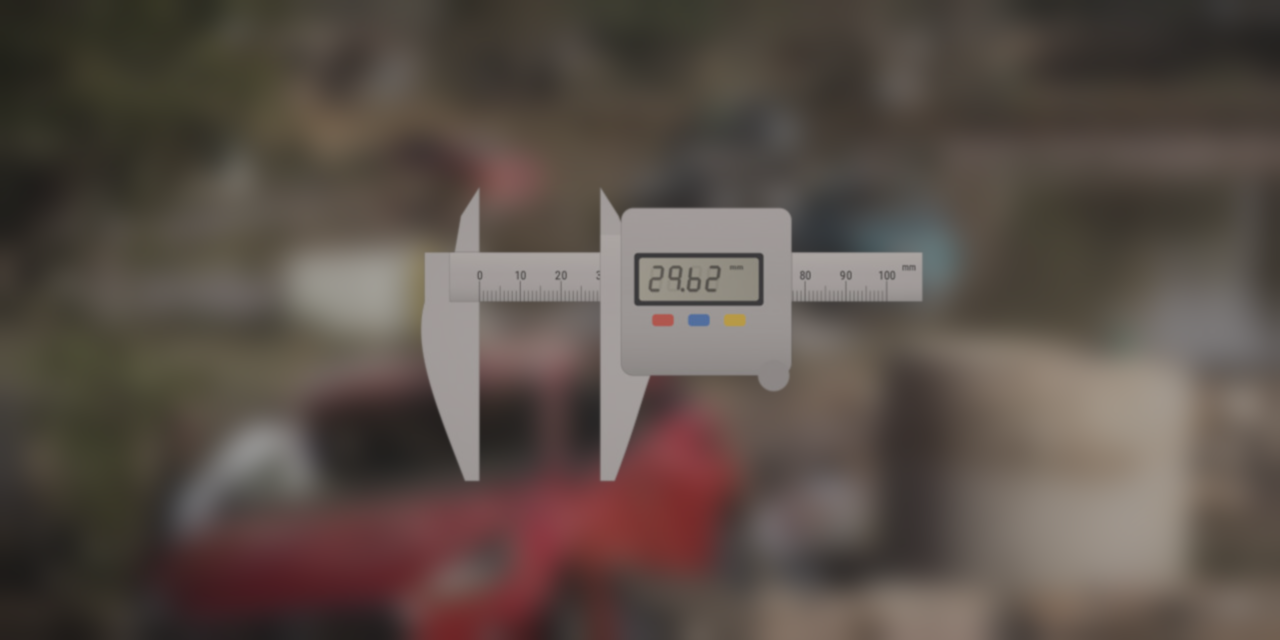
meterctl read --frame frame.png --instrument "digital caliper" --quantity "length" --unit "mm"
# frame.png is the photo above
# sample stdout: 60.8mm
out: 29.62mm
